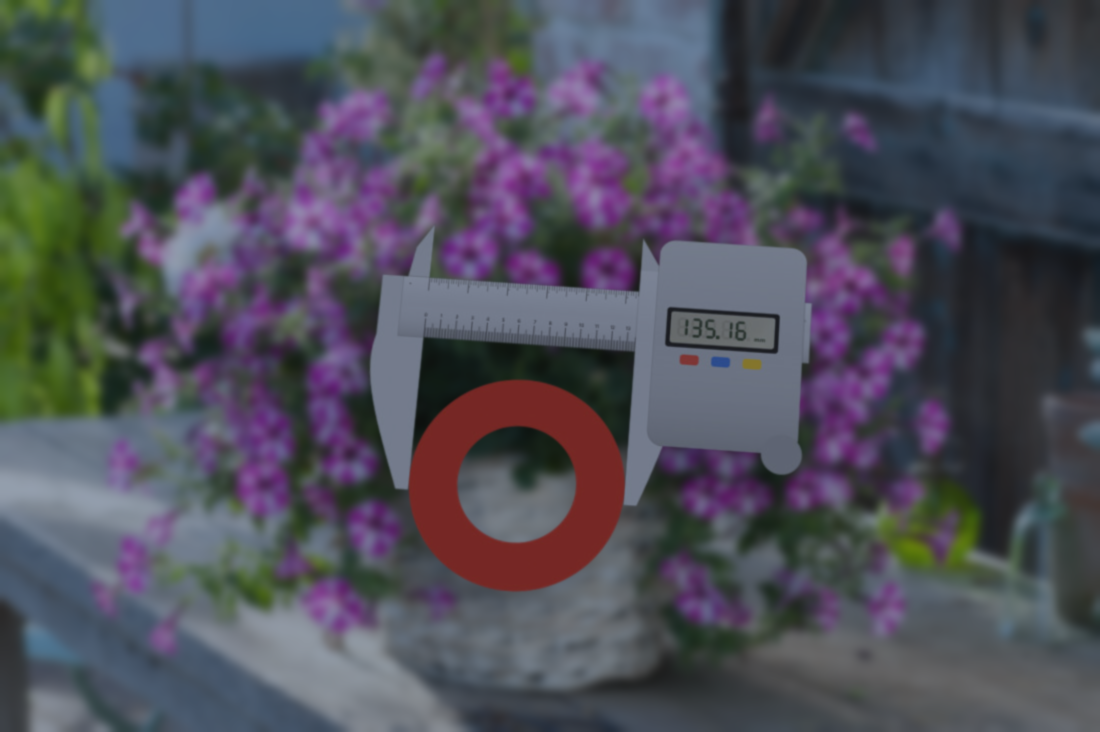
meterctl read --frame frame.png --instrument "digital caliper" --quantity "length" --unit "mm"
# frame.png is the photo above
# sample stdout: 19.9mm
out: 135.16mm
